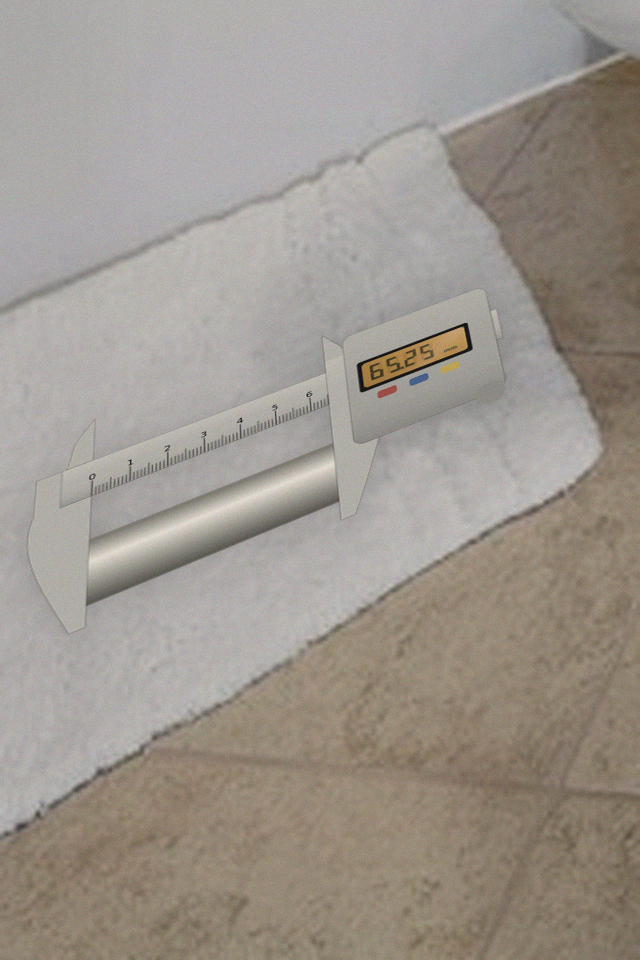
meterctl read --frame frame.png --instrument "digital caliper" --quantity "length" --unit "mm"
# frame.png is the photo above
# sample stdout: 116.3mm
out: 65.25mm
